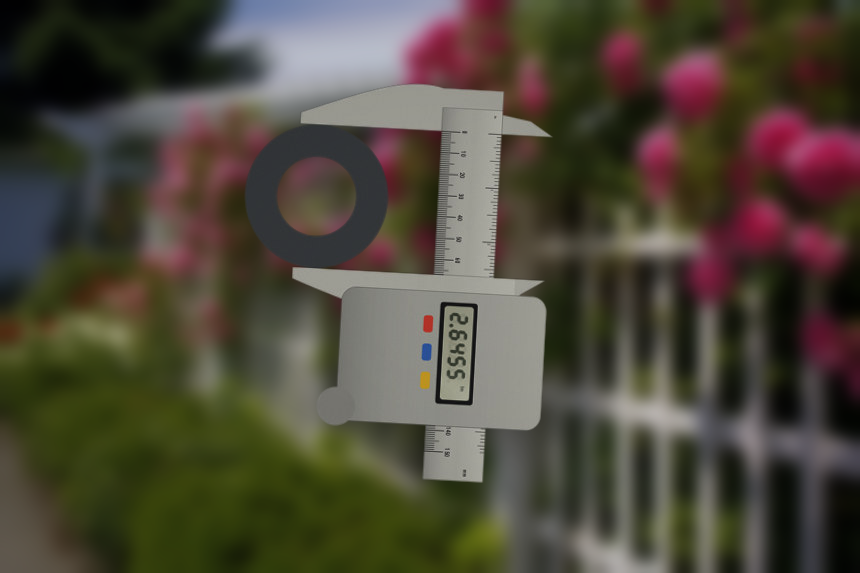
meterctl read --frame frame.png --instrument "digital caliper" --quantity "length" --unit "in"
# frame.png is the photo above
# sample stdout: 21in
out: 2.6455in
